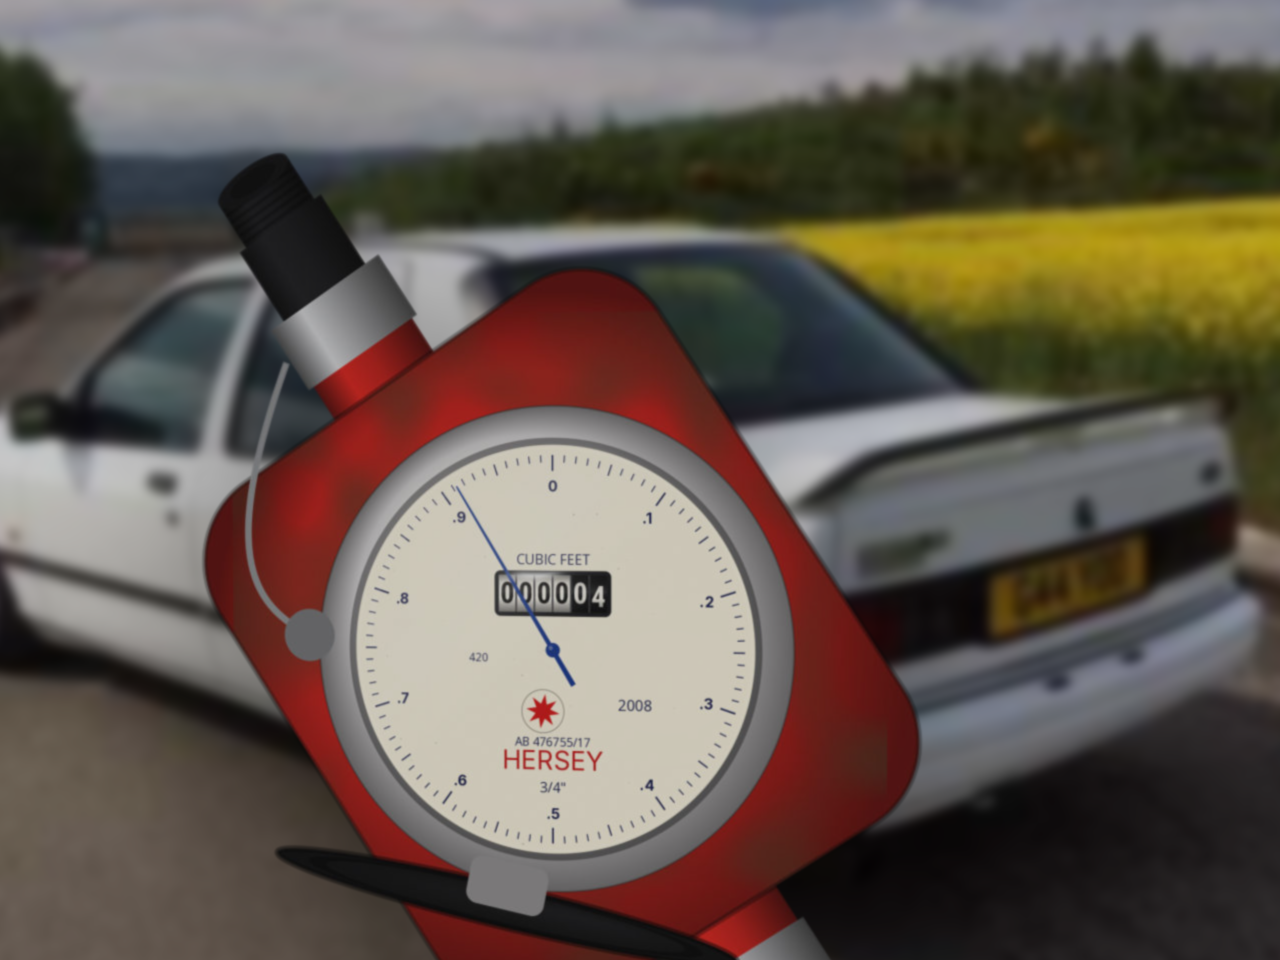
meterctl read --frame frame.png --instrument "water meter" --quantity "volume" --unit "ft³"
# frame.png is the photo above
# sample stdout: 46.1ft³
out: 3.91ft³
